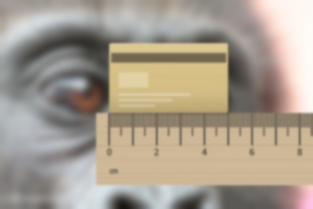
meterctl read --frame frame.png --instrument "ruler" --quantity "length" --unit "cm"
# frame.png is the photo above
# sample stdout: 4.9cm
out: 5cm
